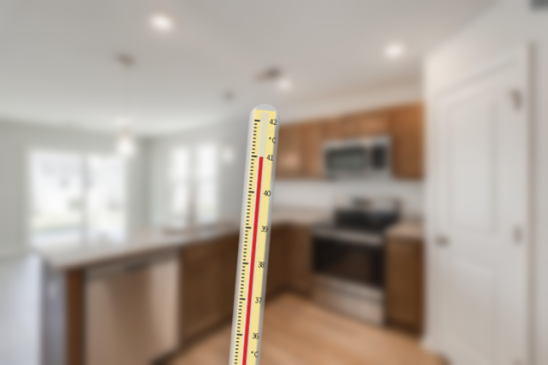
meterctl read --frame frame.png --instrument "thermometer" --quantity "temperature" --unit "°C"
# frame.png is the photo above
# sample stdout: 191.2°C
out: 41°C
